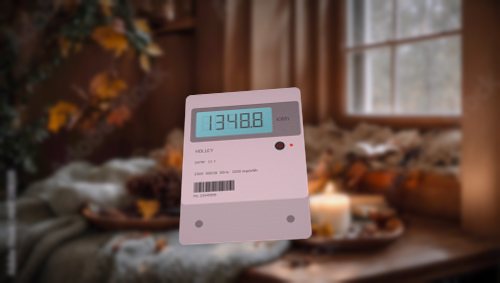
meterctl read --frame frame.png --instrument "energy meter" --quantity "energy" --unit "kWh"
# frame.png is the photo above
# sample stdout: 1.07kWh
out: 1348.8kWh
